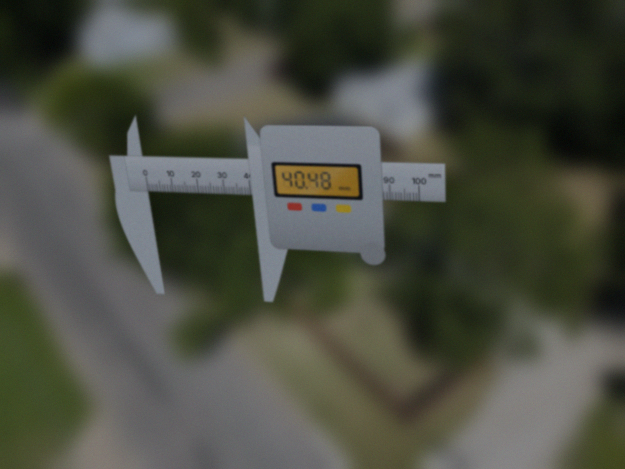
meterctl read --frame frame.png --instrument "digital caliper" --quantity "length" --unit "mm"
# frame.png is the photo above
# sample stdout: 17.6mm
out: 40.48mm
